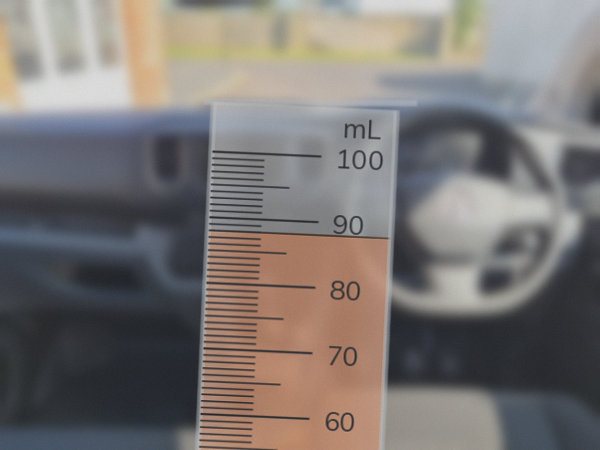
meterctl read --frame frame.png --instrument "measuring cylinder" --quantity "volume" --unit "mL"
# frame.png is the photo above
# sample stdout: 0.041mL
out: 88mL
